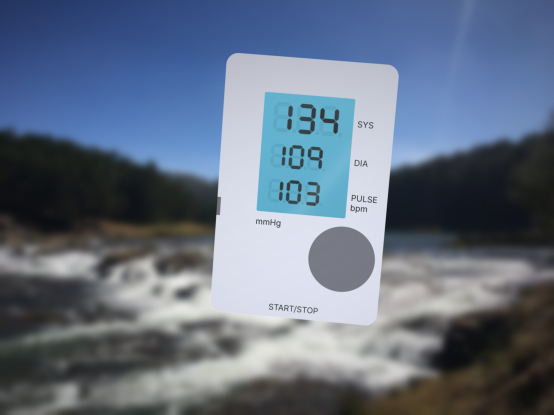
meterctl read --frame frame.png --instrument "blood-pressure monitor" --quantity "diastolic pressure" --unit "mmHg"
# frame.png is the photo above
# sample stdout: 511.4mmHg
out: 109mmHg
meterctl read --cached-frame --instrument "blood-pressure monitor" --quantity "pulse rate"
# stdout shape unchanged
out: 103bpm
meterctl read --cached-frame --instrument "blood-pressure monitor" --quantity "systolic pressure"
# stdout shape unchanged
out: 134mmHg
